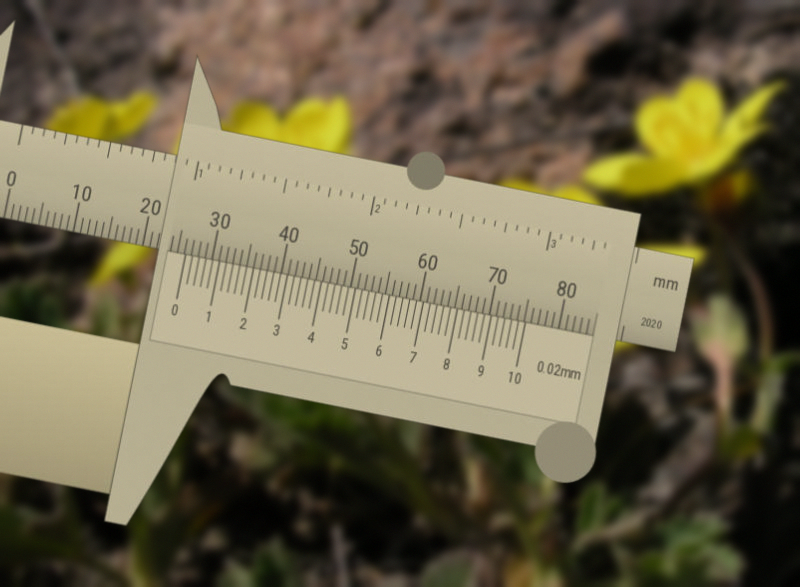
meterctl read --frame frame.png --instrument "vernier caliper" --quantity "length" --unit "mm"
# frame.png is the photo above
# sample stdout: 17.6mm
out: 26.2mm
